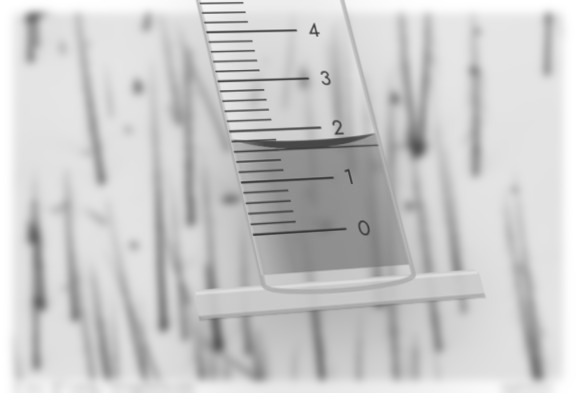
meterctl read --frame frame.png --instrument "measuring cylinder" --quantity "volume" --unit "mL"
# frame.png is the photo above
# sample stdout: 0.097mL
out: 1.6mL
